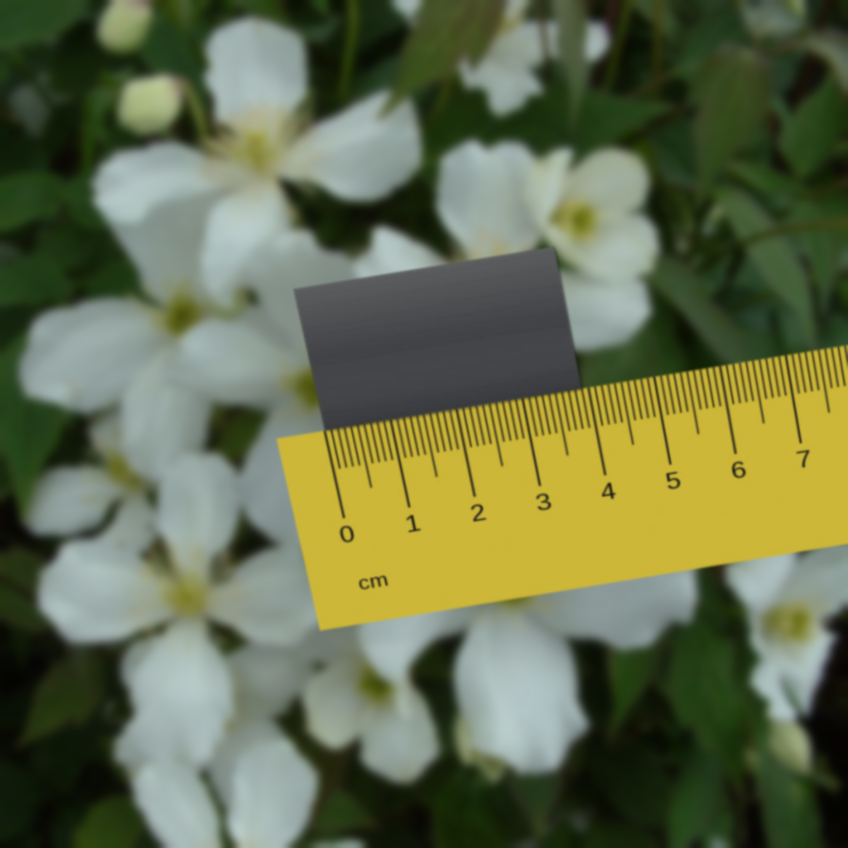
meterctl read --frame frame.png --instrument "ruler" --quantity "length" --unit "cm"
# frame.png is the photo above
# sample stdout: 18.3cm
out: 3.9cm
